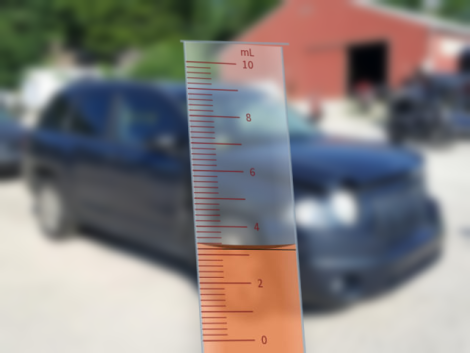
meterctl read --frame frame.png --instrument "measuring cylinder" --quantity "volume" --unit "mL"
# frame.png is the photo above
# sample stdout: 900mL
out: 3.2mL
